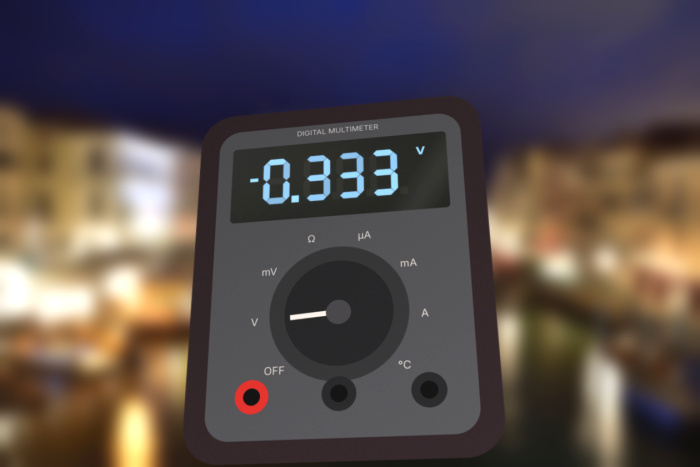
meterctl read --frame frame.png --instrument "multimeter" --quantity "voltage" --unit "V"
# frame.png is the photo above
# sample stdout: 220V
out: -0.333V
